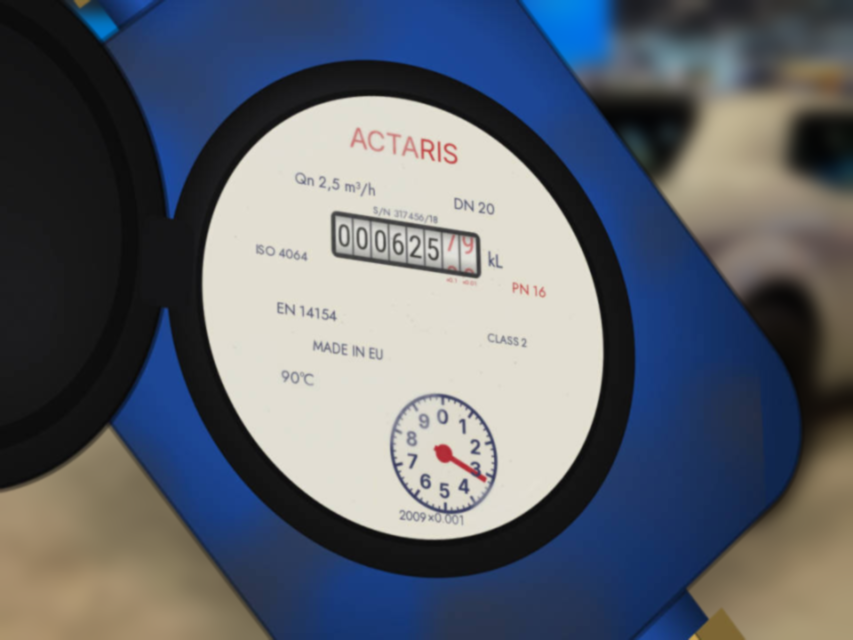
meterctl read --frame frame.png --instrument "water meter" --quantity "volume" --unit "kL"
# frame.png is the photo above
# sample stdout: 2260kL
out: 625.793kL
